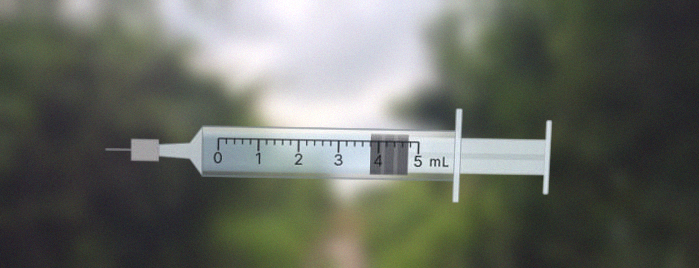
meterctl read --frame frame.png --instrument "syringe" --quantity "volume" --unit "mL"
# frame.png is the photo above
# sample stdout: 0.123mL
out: 3.8mL
